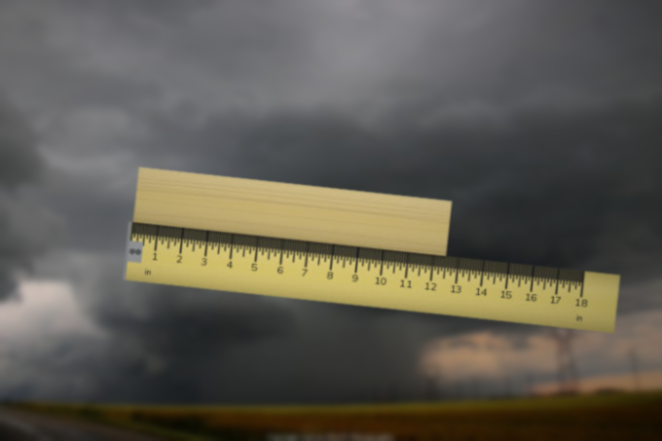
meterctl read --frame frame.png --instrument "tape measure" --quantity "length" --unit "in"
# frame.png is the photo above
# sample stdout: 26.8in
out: 12.5in
